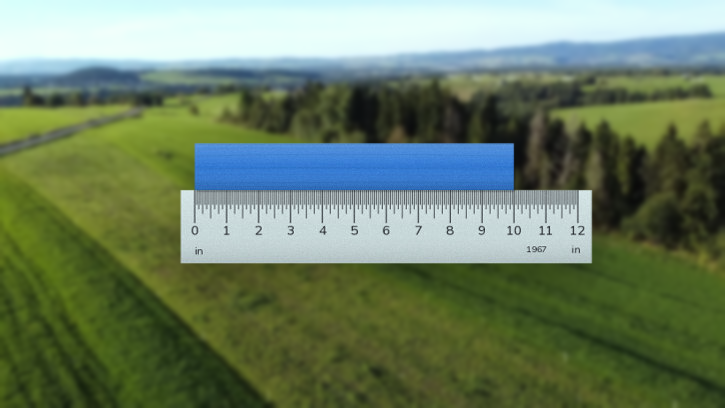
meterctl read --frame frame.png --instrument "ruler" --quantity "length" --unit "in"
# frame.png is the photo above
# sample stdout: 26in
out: 10in
